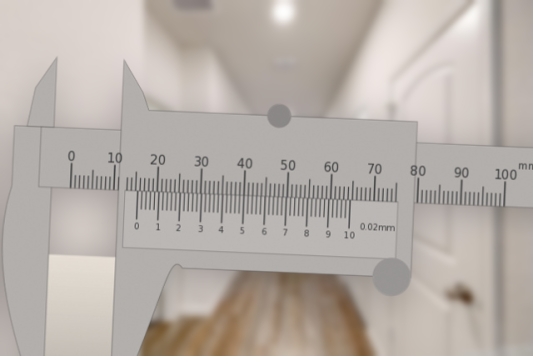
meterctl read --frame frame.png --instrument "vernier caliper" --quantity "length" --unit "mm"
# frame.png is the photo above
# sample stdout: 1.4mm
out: 15.5mm
